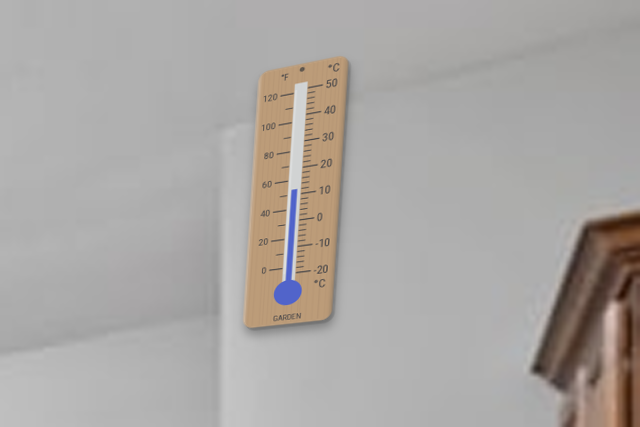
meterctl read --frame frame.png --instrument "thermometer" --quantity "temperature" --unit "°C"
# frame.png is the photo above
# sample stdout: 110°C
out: 12°C
